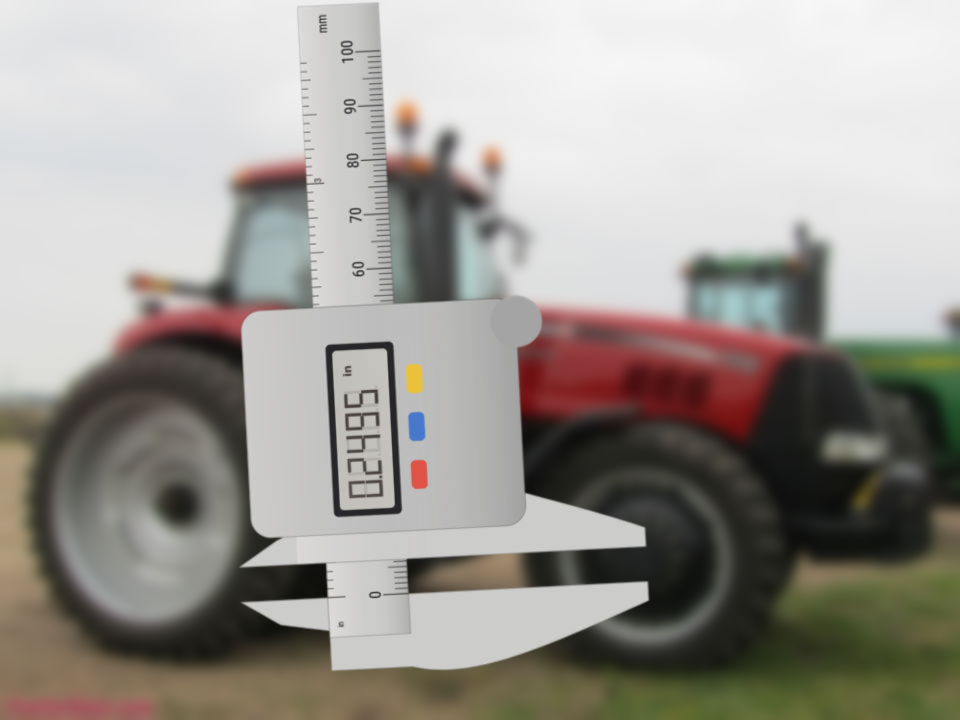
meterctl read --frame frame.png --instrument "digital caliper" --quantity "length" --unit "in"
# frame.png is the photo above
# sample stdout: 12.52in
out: 0.2495in
